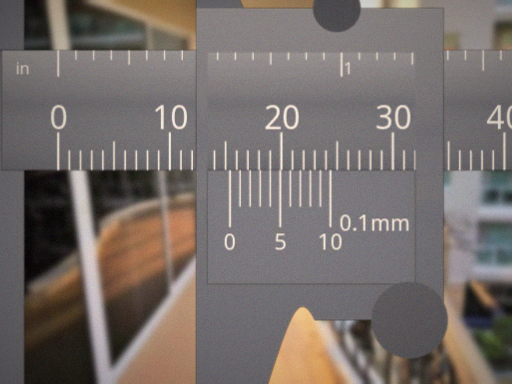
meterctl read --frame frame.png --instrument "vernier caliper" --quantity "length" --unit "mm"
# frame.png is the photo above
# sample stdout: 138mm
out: 15.4mm
